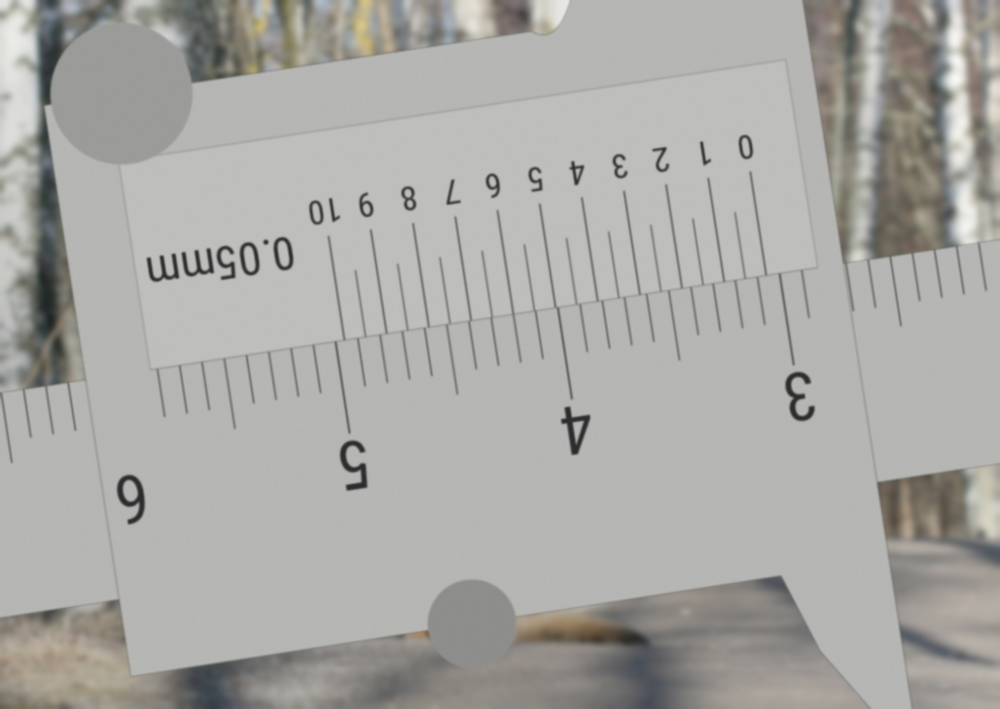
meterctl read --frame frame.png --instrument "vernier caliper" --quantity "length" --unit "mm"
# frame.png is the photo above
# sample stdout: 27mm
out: 30.6mm
